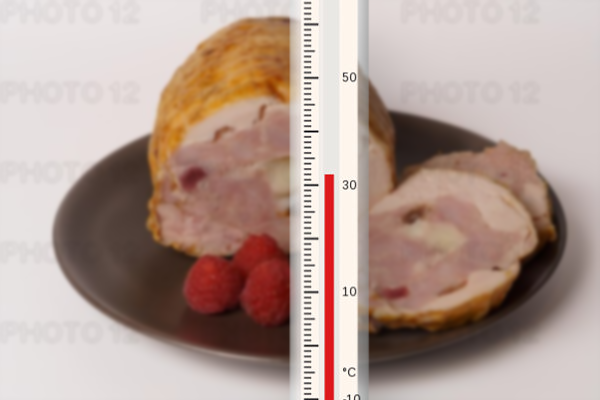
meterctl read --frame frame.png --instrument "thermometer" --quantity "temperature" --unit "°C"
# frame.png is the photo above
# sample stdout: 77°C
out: 32°C
